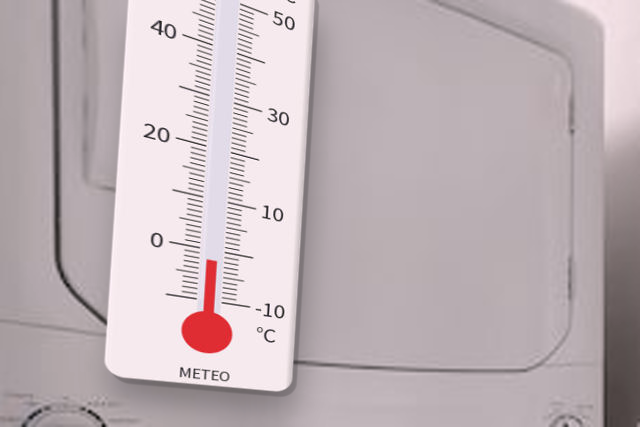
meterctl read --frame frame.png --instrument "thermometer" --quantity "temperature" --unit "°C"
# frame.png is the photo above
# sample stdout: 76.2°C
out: -2°C
